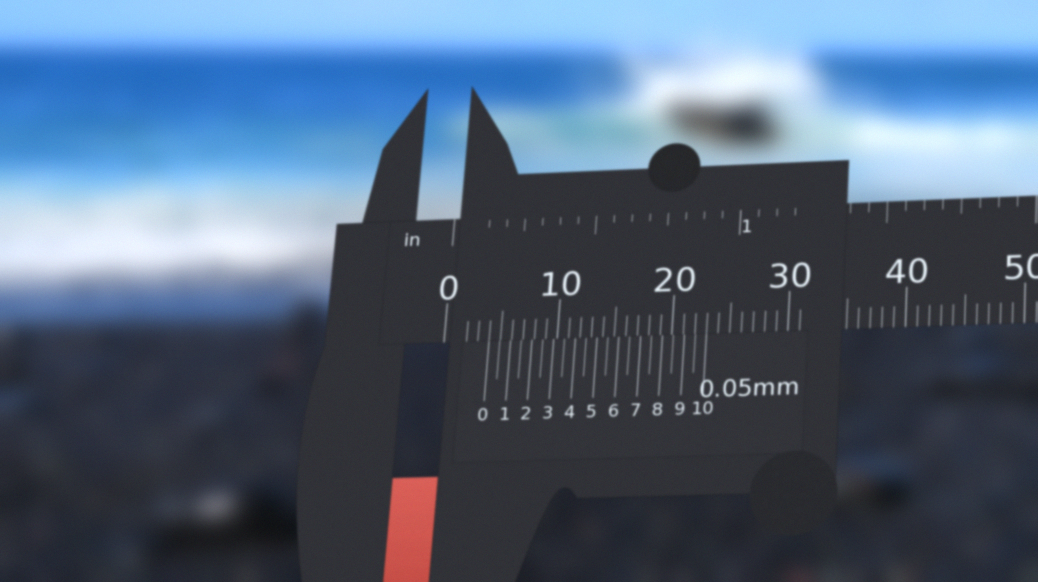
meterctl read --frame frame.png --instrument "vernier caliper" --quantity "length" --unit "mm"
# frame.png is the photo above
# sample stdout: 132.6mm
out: 4.0mm
